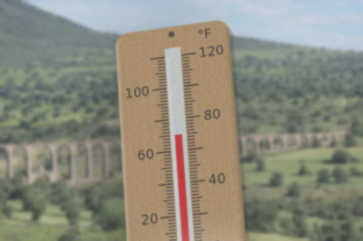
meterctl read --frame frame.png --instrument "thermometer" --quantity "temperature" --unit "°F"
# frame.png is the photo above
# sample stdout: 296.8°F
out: 70°F
